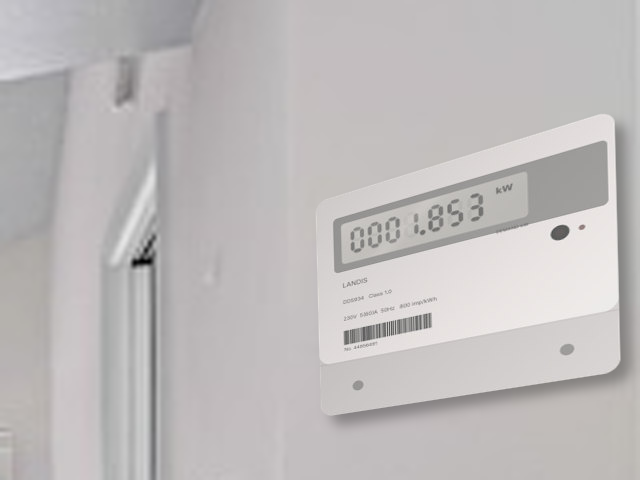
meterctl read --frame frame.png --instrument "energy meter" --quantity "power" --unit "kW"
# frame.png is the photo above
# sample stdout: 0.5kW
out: 1.853kW
